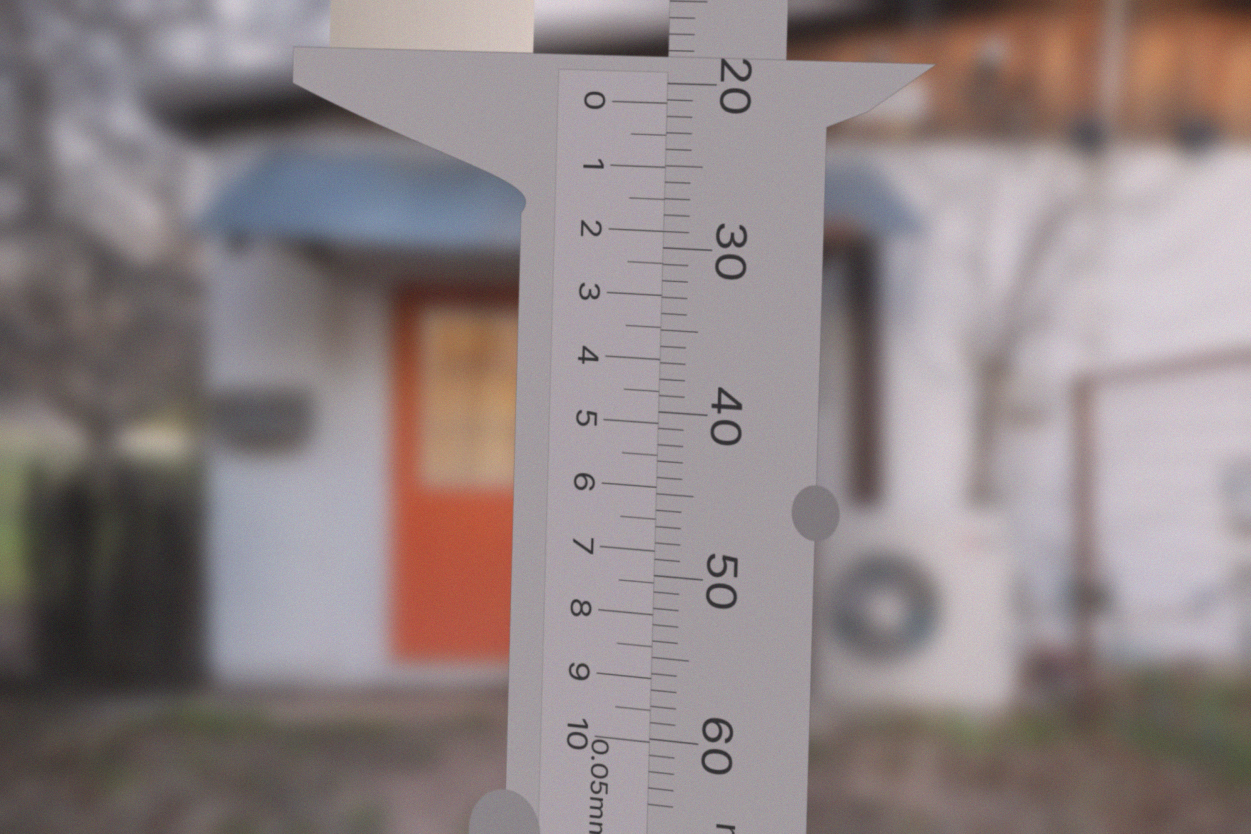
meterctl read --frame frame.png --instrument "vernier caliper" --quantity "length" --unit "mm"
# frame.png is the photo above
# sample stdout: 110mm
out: 21.2mm
